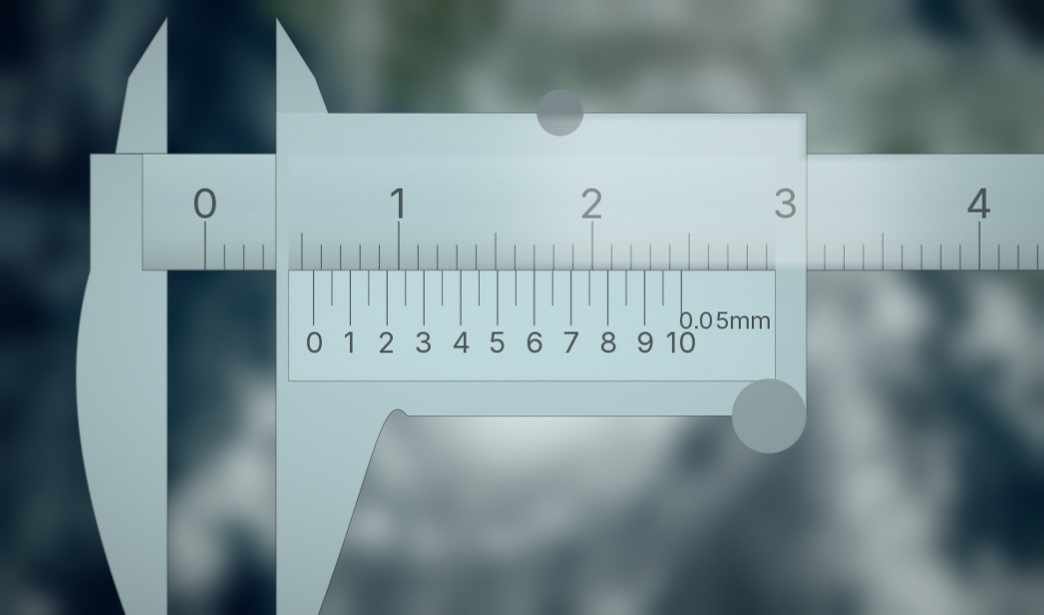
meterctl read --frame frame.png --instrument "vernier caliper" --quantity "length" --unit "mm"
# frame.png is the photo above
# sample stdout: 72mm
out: 5.6mm
